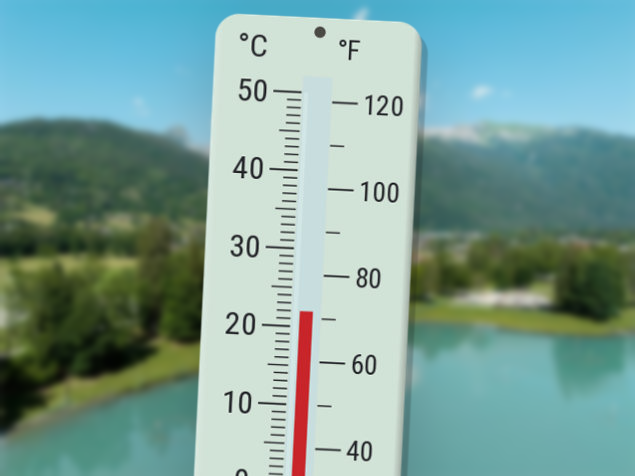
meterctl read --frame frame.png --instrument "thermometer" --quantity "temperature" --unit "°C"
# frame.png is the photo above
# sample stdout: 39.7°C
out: 22°C
